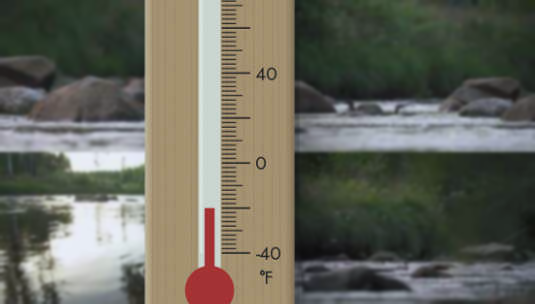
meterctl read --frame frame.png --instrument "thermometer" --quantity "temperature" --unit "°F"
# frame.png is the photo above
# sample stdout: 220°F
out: -20°F
